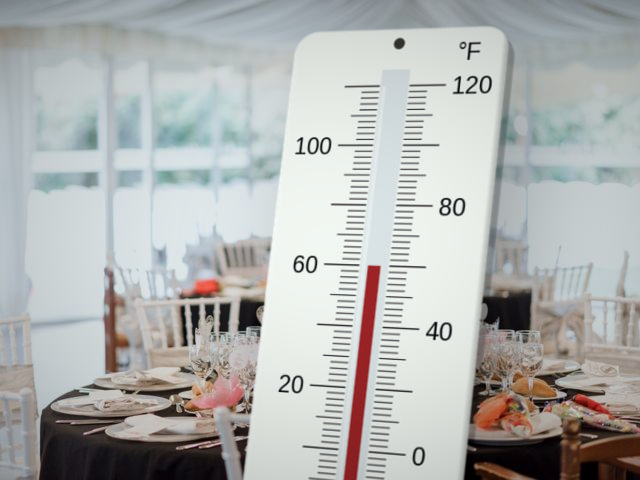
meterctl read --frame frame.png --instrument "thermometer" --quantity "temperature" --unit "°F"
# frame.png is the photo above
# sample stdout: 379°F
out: 60°F
